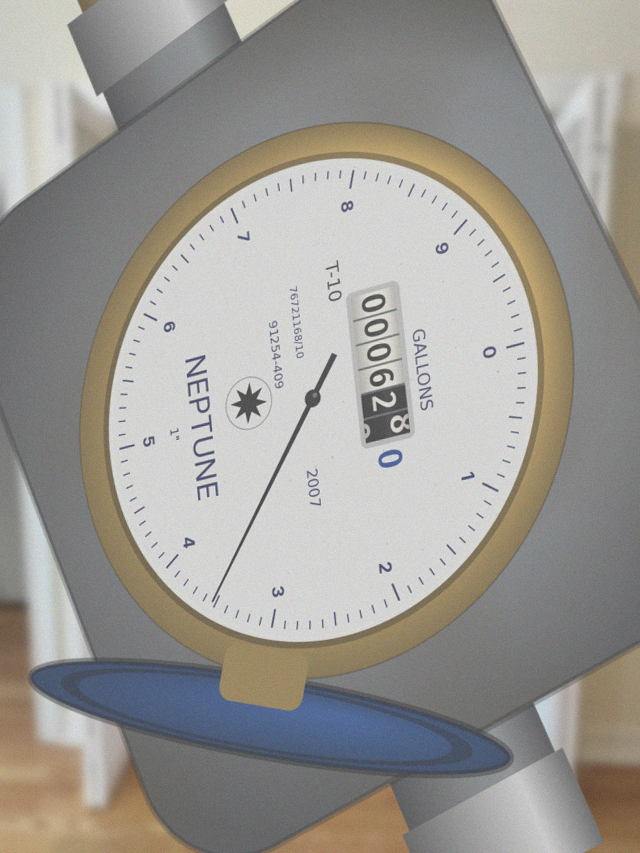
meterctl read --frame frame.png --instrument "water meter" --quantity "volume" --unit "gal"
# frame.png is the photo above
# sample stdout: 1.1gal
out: 6283.5gal
